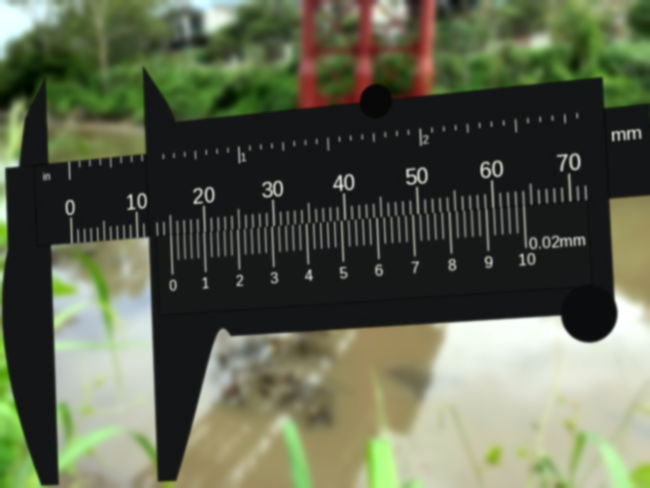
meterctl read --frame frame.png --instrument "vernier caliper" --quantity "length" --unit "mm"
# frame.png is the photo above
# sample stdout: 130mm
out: 15.0mm
